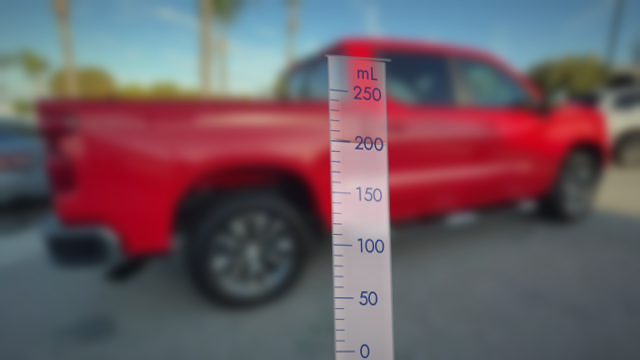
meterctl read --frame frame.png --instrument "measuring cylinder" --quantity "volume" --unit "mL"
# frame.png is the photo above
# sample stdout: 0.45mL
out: 200mL
